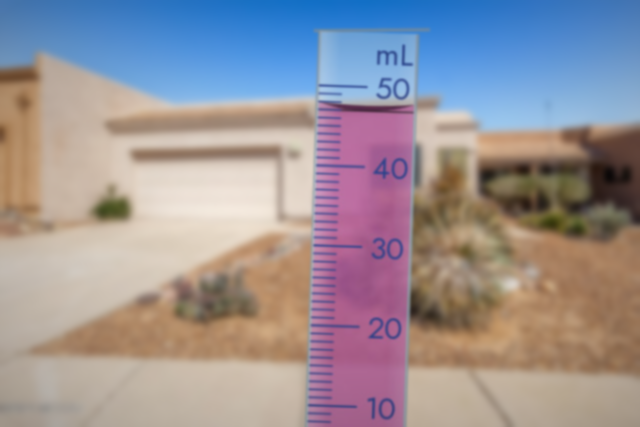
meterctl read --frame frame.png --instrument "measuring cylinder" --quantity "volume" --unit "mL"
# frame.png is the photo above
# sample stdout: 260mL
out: 47mL
